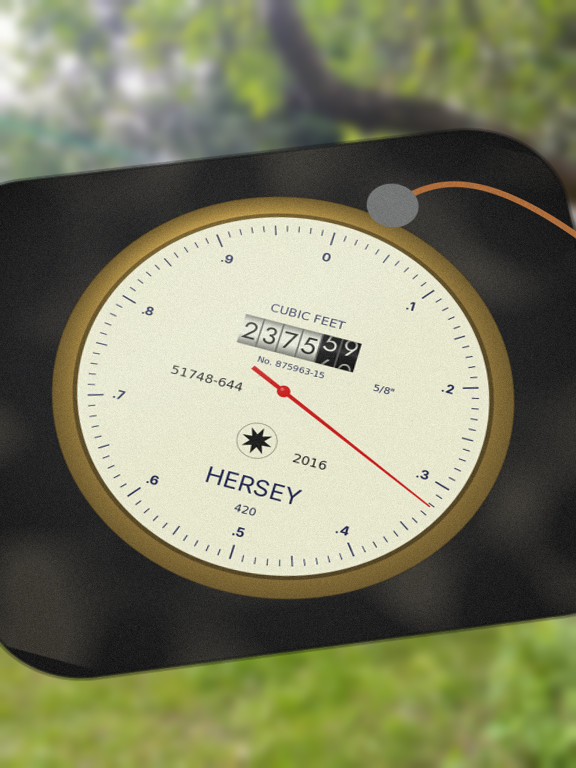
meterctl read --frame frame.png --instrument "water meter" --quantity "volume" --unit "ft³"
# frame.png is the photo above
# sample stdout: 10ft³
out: 237559.32ft³
